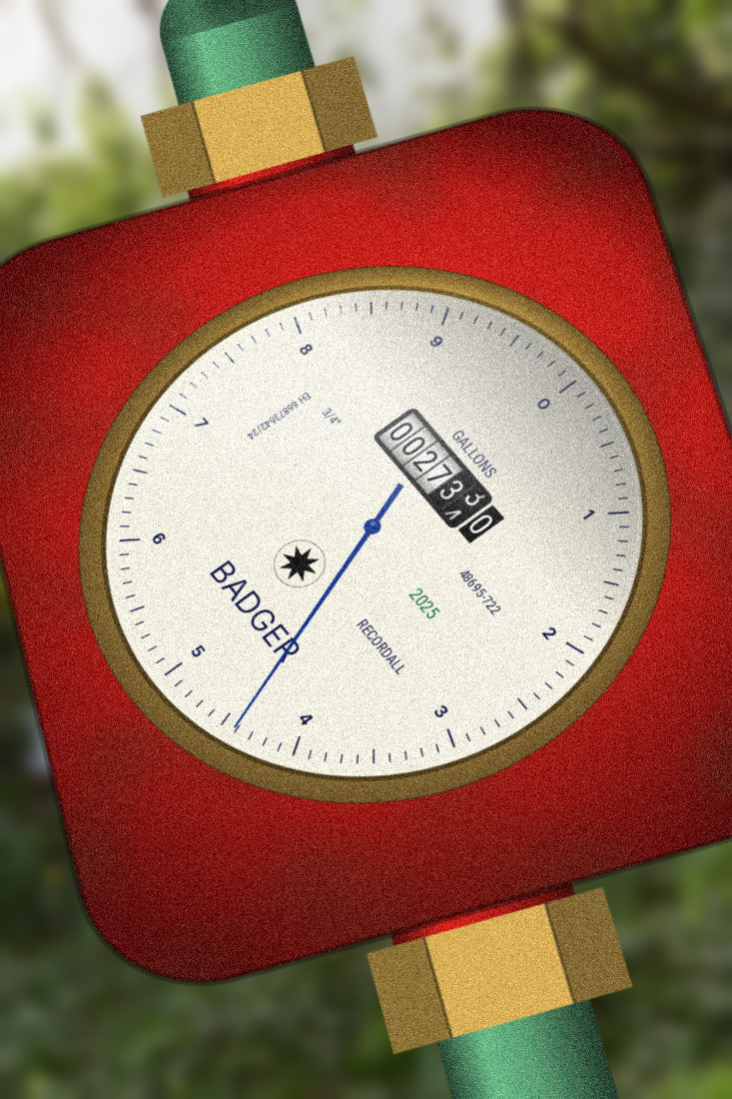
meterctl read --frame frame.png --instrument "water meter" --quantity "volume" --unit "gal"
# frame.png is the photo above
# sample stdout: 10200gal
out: 27334.4gal
